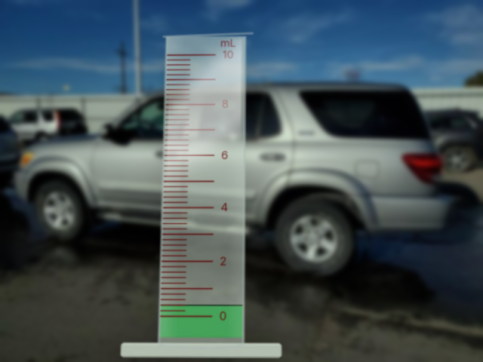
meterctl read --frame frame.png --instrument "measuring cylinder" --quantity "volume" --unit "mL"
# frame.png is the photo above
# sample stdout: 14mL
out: 0.4mL
